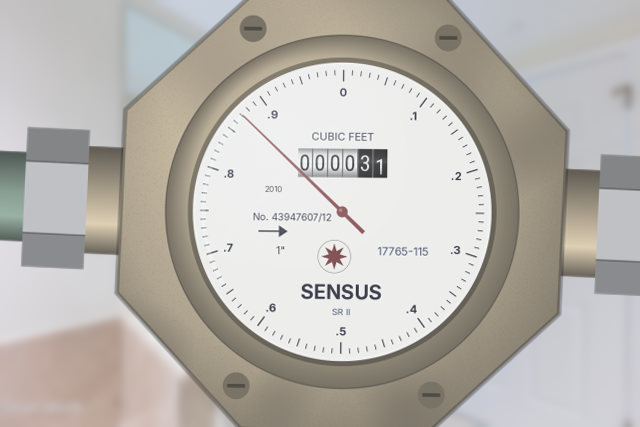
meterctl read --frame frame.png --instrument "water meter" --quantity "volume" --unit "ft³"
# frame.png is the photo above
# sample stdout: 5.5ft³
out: 30.87ft³
